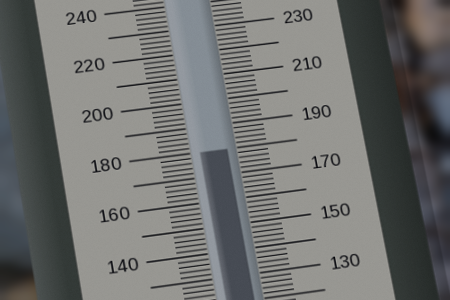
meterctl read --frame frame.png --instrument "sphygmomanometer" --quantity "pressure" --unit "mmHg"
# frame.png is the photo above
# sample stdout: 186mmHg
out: 180mmHg
